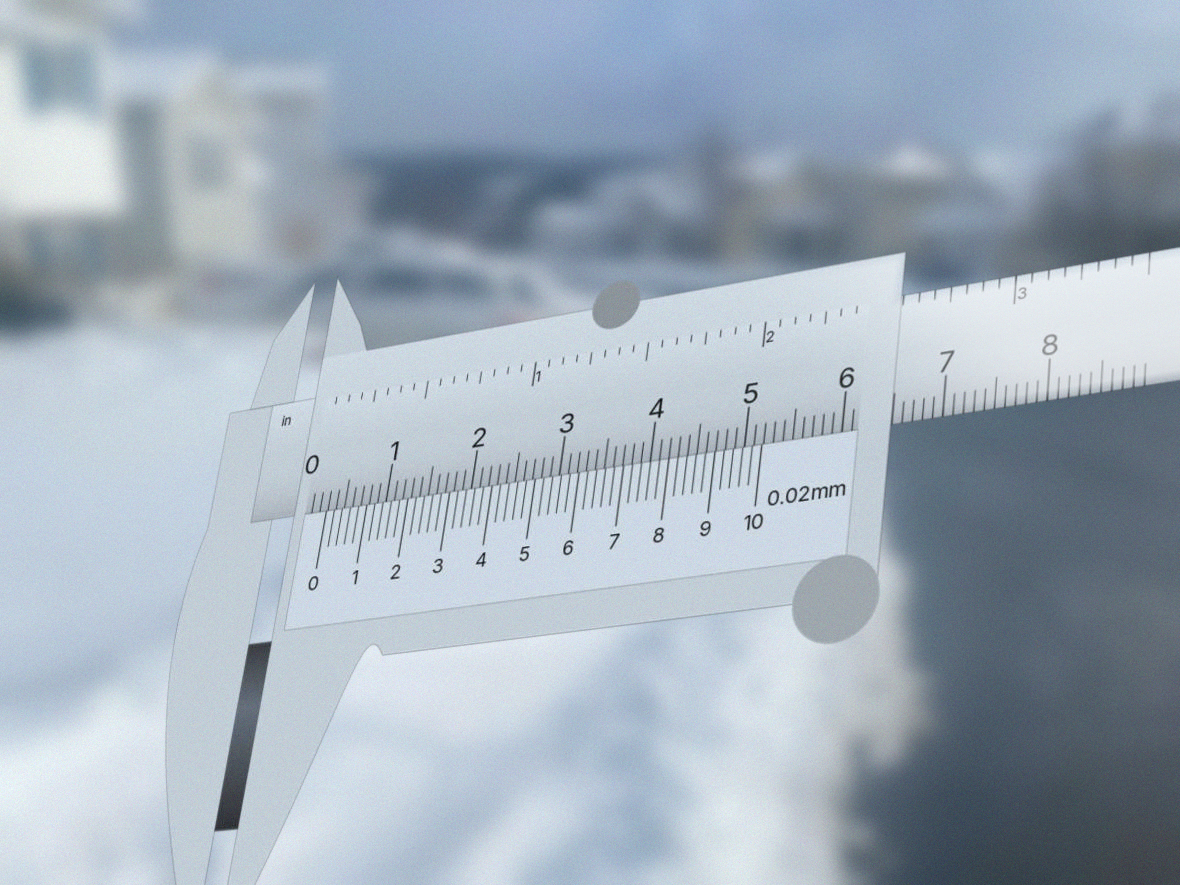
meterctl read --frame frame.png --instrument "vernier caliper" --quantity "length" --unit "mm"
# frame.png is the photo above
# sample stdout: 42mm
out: 2.8mm
